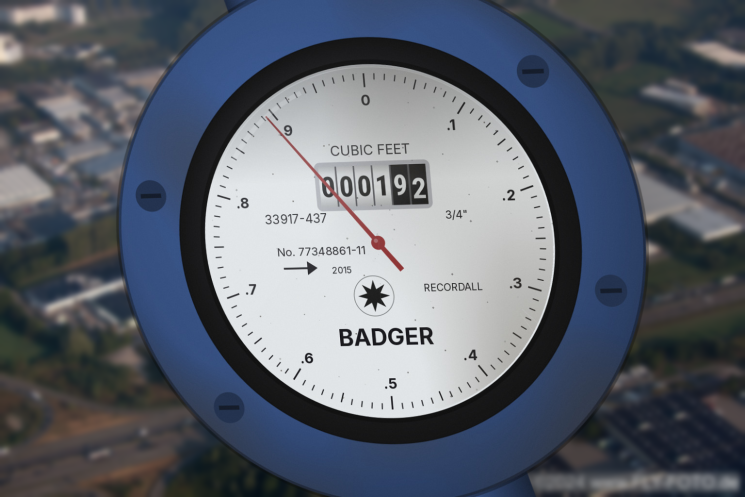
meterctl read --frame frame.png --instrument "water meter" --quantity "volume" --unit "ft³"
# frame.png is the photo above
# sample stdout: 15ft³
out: 191.89ft³
